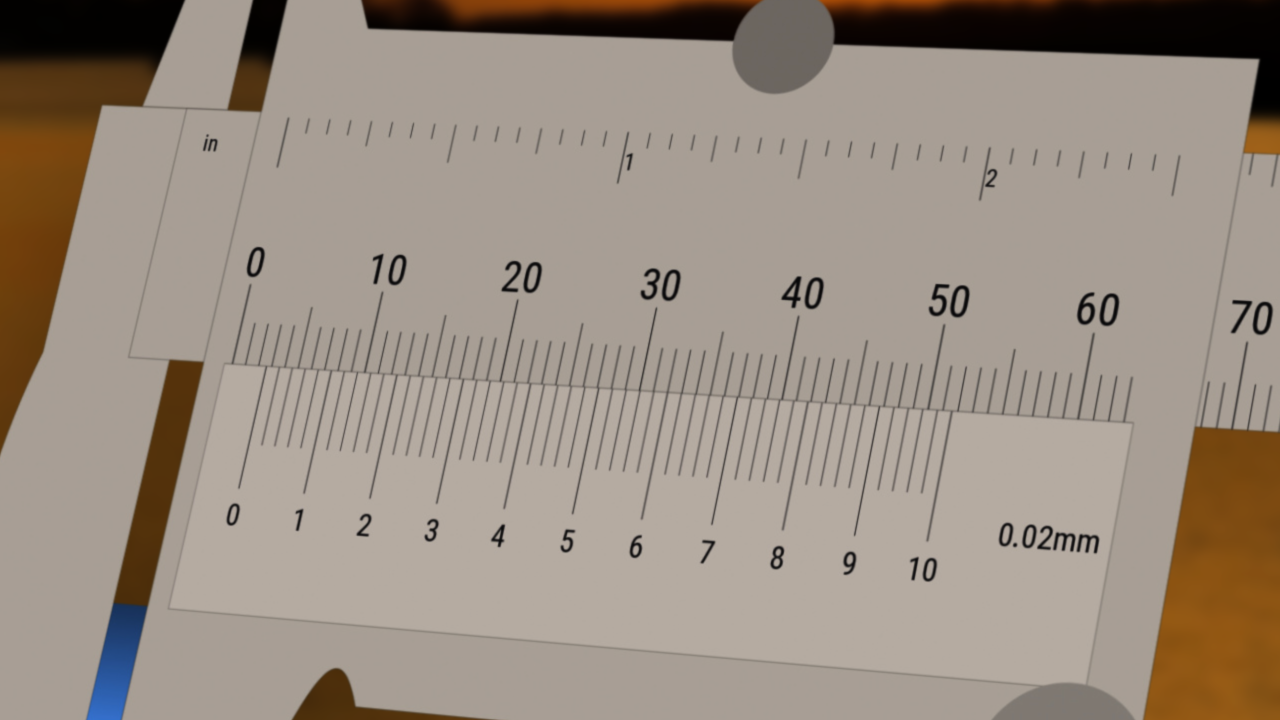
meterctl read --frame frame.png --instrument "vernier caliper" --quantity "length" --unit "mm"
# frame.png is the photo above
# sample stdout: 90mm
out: 2.6mm
